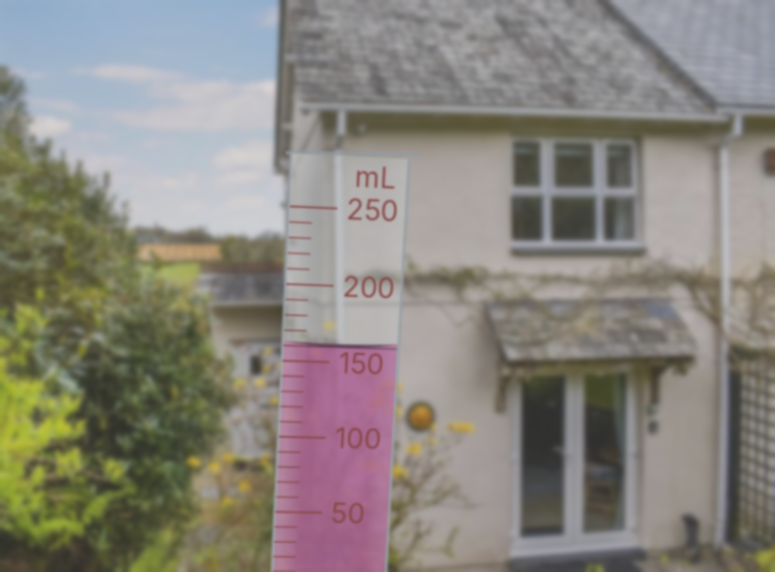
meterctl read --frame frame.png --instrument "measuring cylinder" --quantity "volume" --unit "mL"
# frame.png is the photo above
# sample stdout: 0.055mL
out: 160mL
